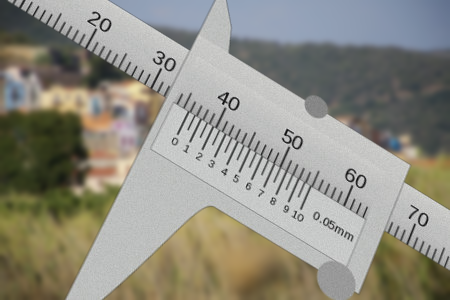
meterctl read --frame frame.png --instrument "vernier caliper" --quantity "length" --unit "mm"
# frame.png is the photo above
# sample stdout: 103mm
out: 35.8mm
